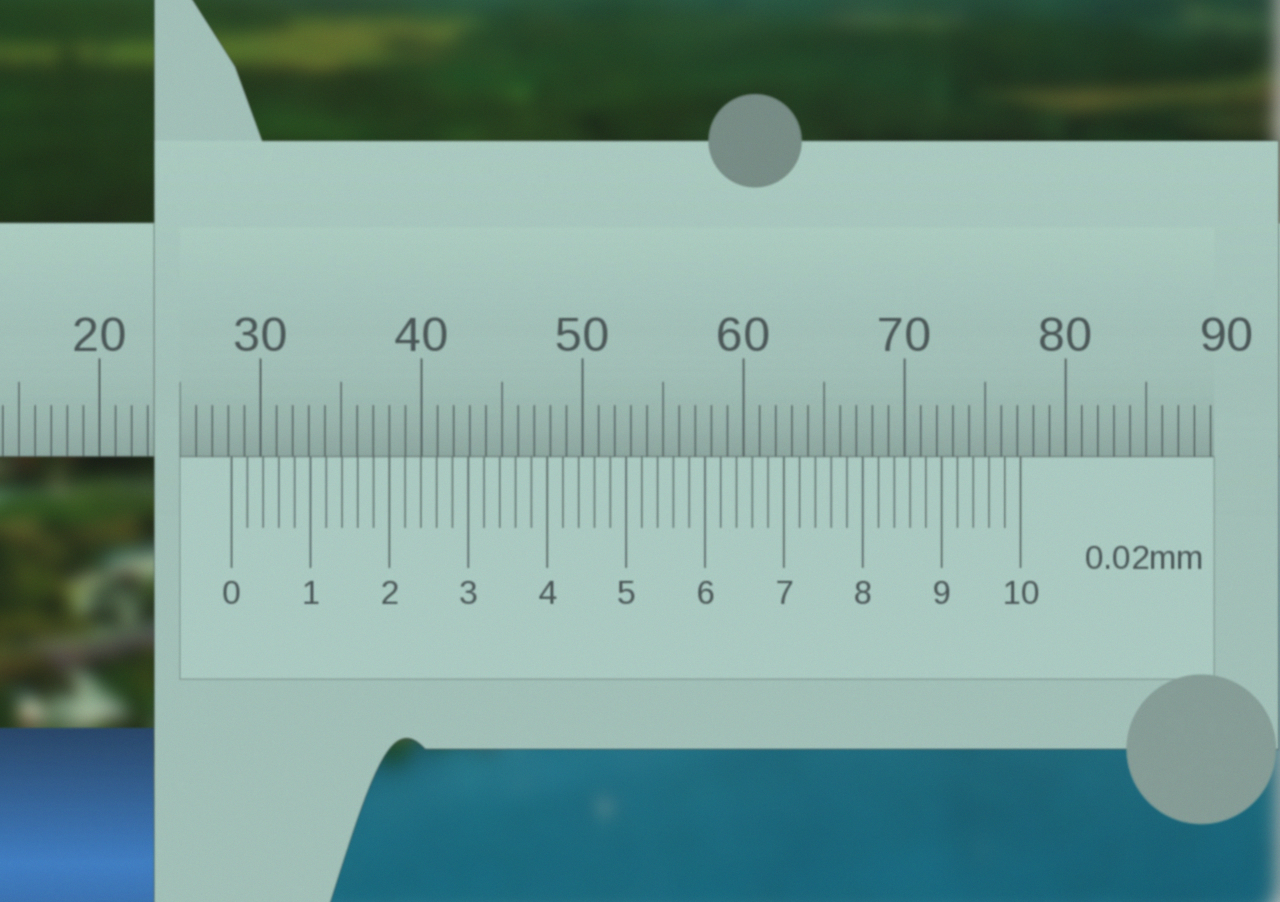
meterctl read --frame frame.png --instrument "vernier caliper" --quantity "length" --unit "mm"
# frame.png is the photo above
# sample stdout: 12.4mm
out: 28.2mm
